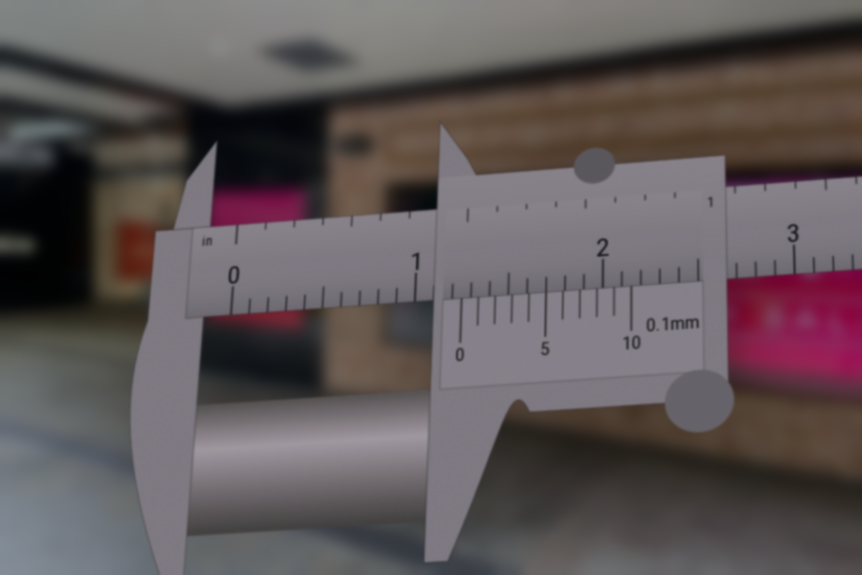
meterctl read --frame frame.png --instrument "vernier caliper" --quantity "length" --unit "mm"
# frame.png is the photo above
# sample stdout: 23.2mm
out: 12.5mm
